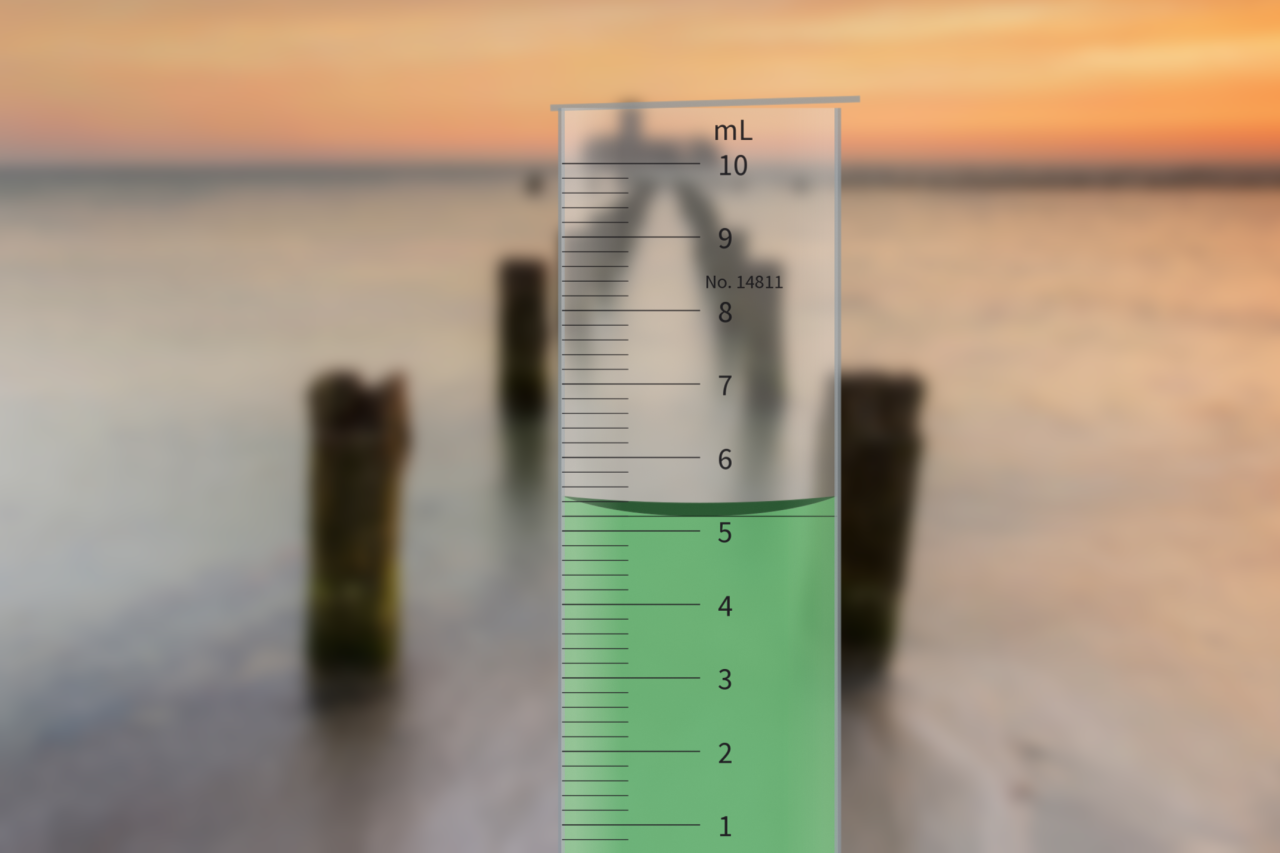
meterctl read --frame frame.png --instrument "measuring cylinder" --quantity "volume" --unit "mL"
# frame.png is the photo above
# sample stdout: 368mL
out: 5.2mL
